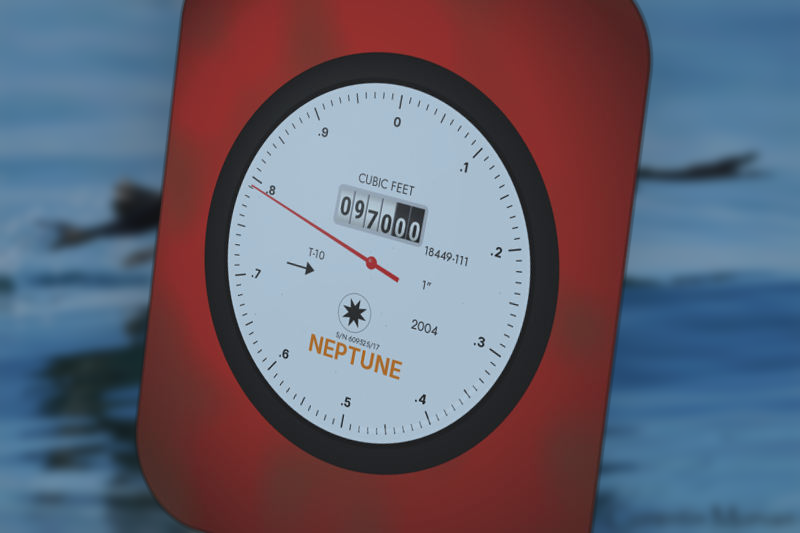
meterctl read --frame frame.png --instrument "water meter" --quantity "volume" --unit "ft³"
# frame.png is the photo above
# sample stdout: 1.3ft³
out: 96999.79ft³
